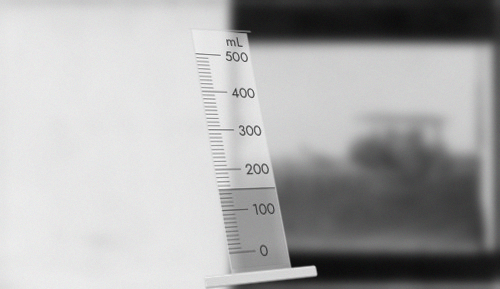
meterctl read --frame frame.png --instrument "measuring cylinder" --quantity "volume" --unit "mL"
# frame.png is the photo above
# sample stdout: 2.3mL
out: 150mL
